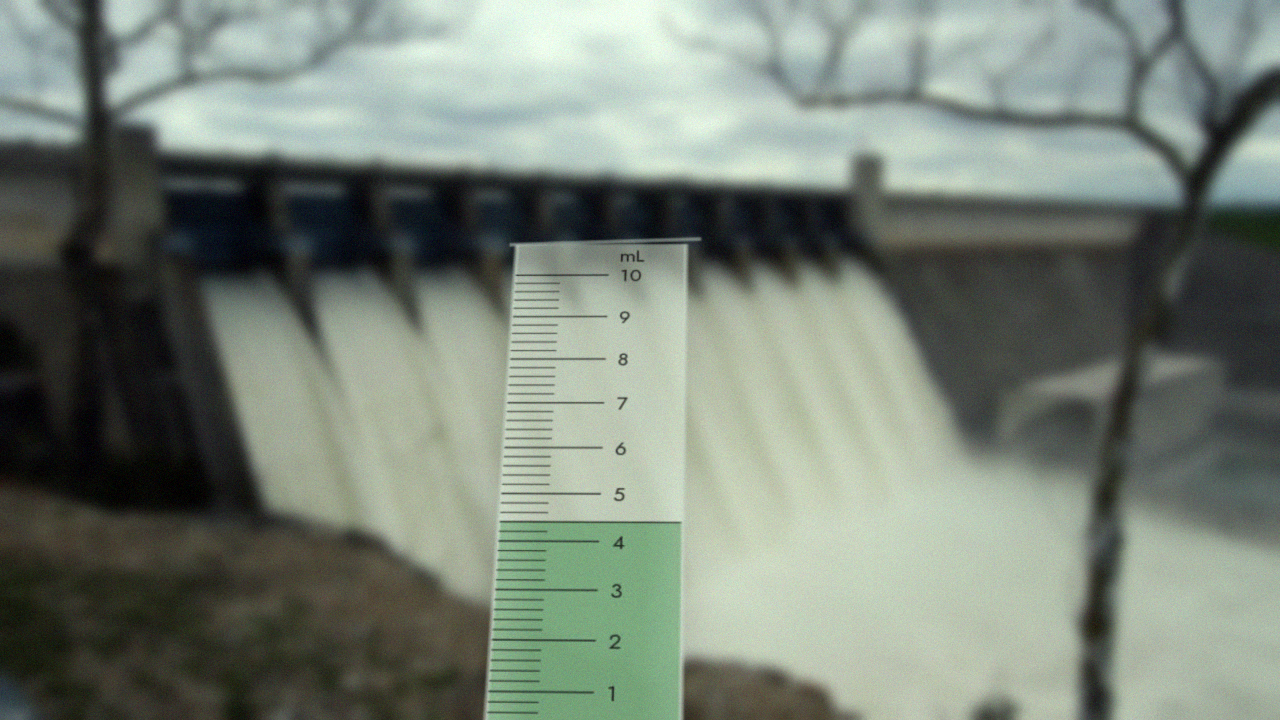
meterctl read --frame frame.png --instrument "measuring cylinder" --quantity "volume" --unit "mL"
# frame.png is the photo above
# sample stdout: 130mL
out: 4.4mL
